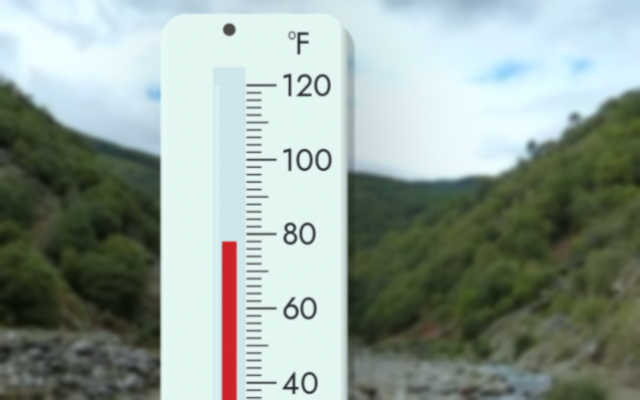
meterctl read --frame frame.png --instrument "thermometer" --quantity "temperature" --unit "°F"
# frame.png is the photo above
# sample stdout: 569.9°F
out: 78°F
